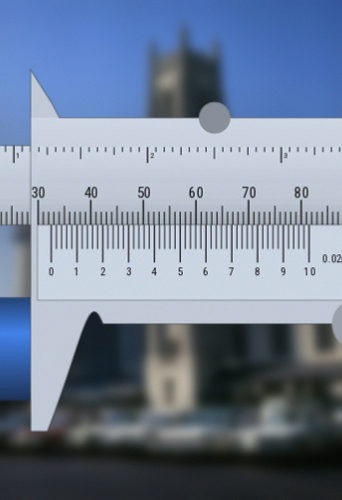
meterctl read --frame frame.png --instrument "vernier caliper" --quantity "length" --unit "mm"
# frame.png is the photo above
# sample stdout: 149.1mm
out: 32.5mm
